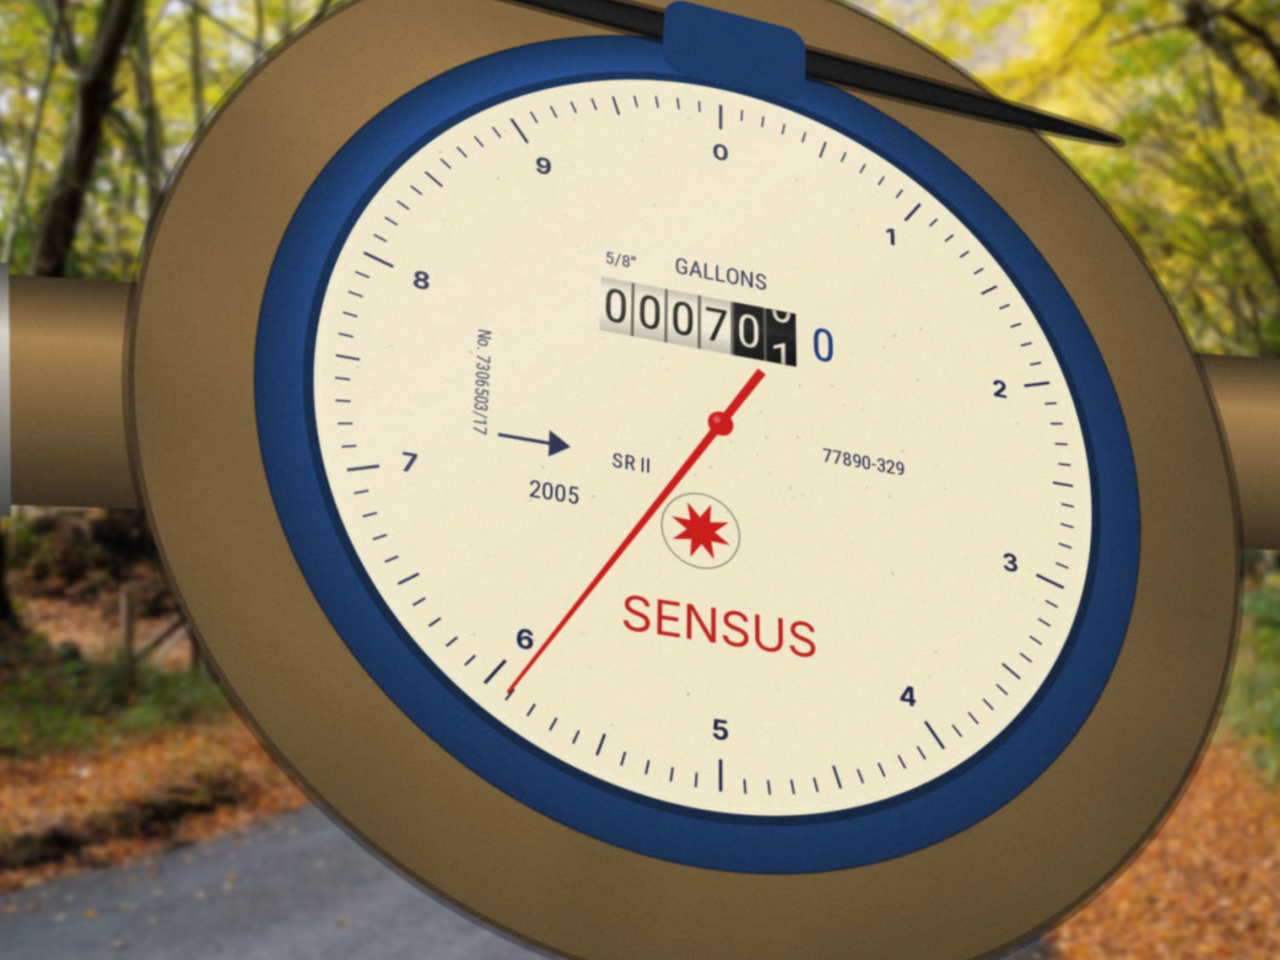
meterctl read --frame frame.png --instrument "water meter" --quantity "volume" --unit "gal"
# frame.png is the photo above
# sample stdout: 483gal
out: 7005.9gal
